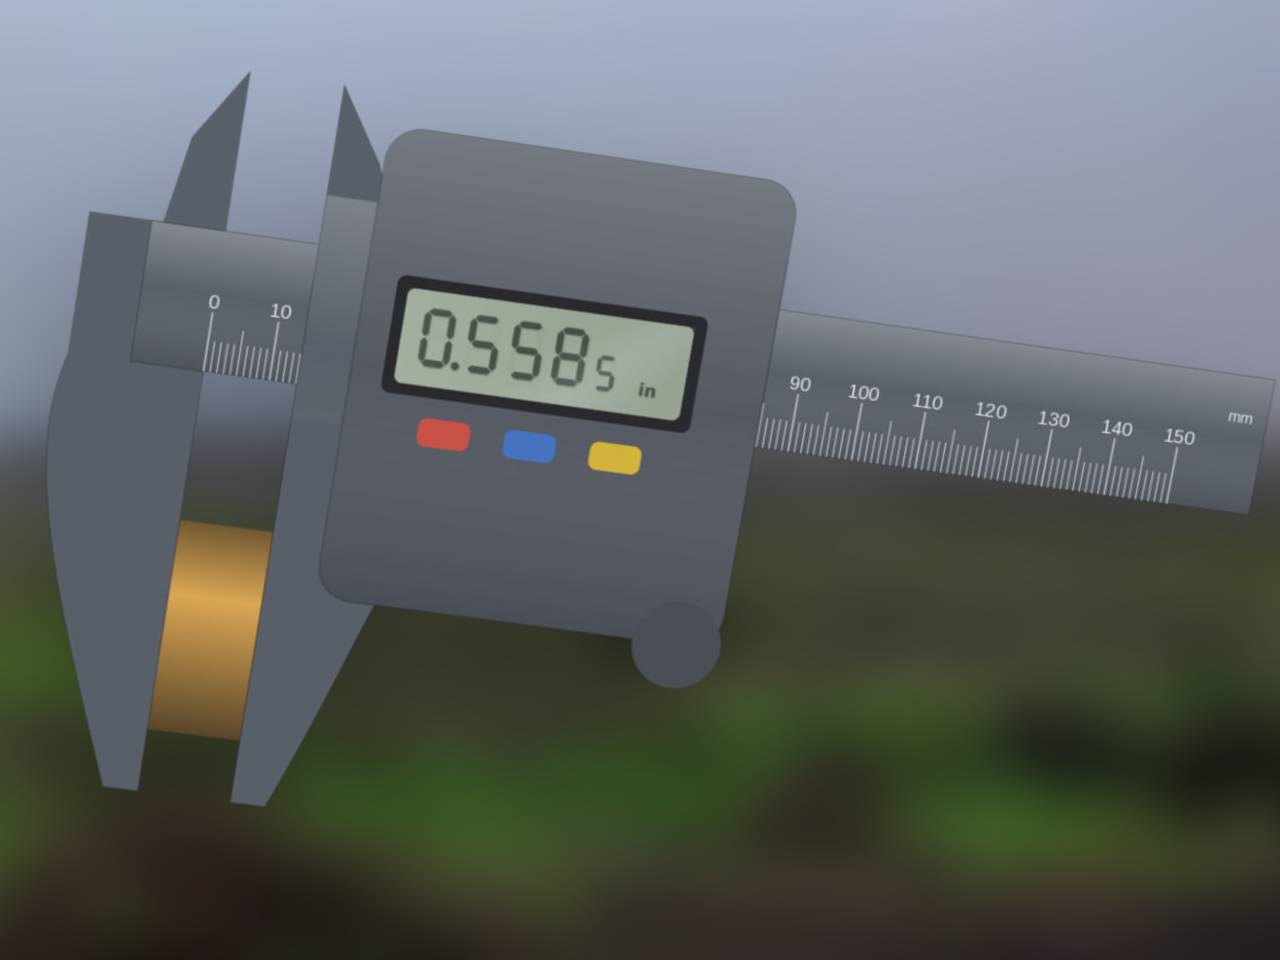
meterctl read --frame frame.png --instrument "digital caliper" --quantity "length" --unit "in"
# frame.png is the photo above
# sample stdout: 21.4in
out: 0.5585in
